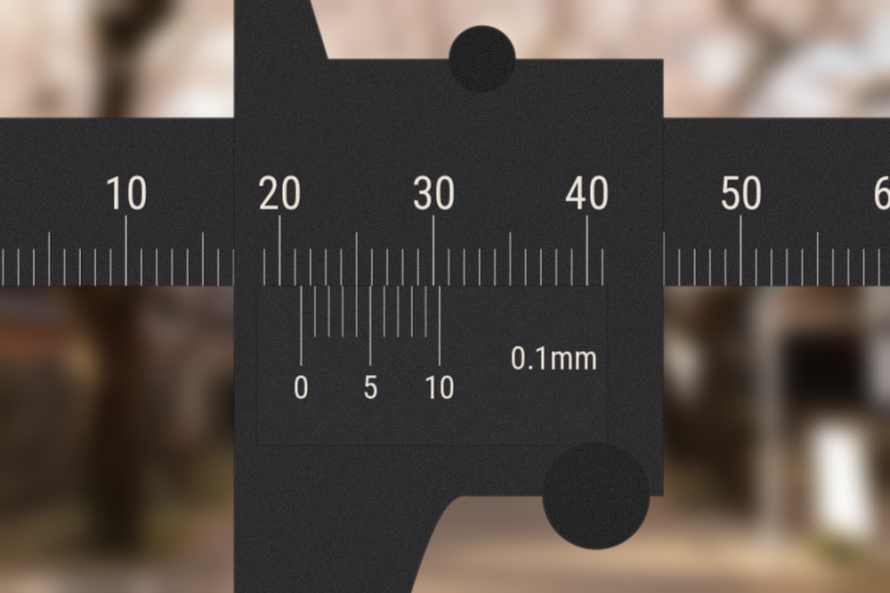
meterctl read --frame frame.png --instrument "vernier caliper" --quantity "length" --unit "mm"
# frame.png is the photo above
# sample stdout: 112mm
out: 21.4mm
